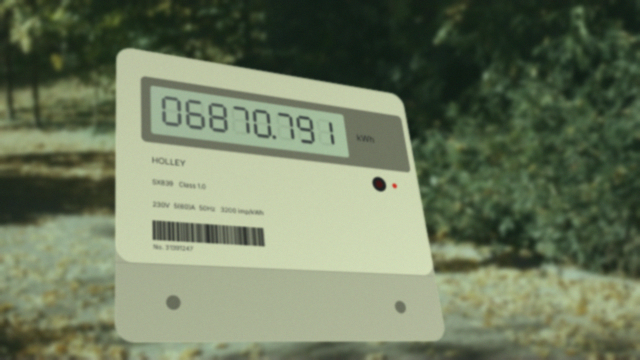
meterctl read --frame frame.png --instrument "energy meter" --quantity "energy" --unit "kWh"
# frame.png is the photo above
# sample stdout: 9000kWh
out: 6870.791kWh
